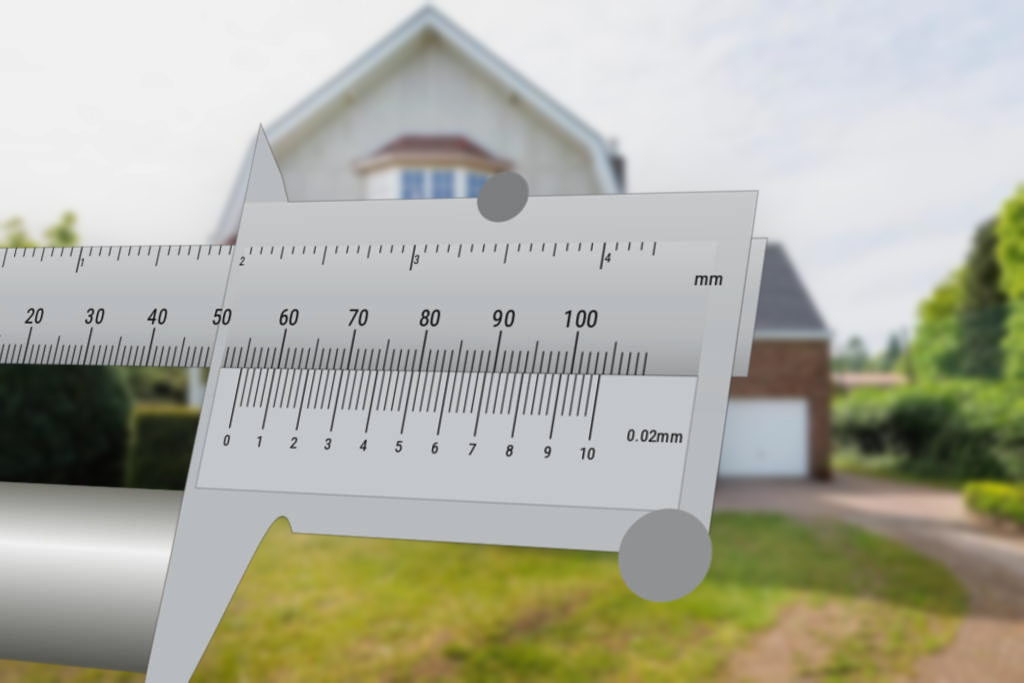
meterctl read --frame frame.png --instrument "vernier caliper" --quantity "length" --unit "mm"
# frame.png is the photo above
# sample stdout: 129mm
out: 54.6mm
